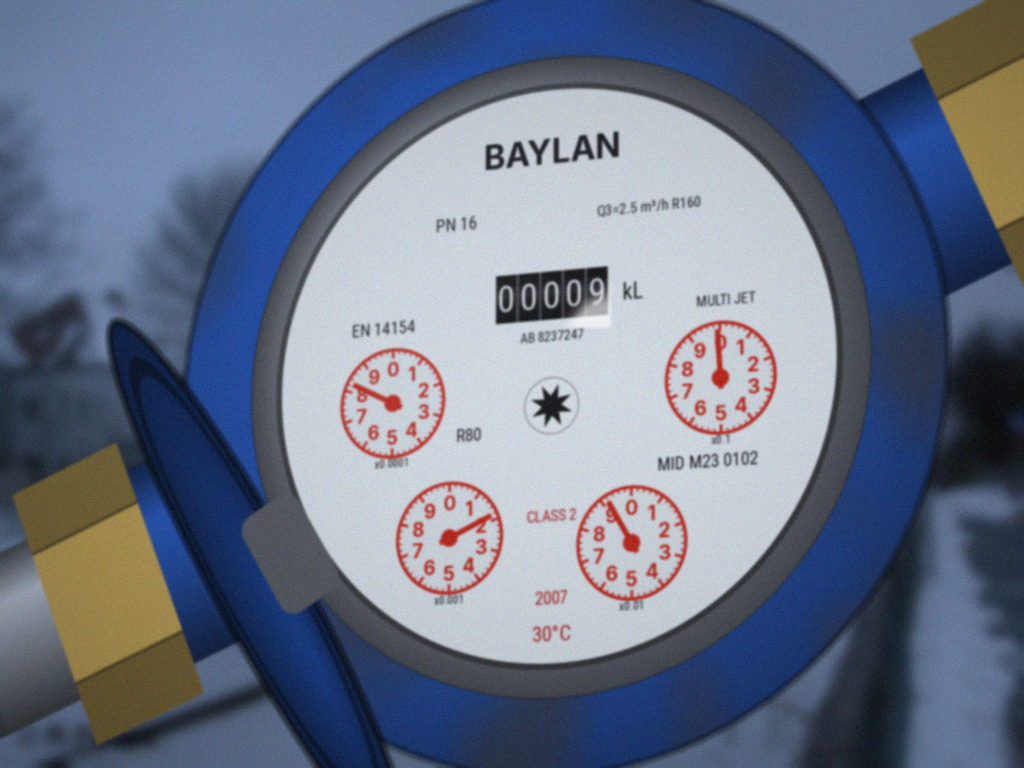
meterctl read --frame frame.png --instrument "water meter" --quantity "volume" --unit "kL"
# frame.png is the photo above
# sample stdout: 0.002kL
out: 8.9918kL
